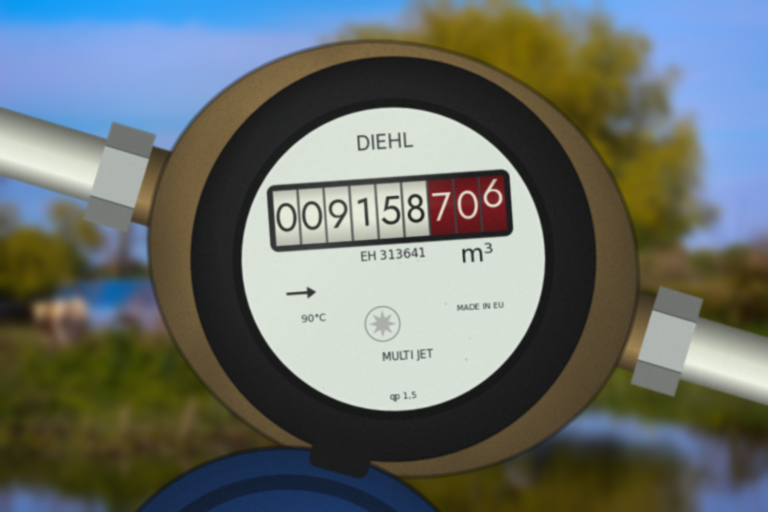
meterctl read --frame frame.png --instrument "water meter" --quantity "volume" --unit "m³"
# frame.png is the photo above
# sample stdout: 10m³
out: 9158.706m³
